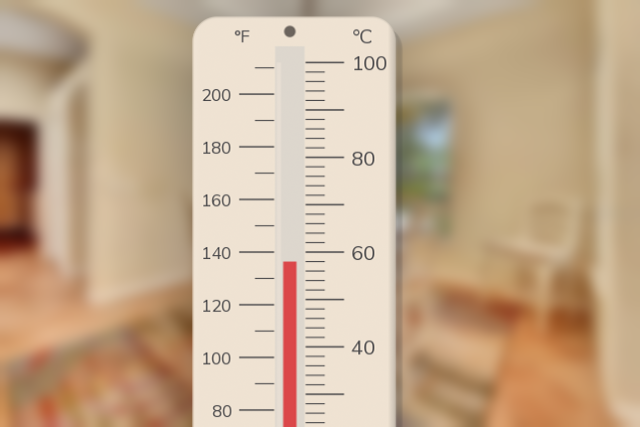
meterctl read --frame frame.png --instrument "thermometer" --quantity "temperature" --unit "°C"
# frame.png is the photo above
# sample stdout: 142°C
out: 58°C
